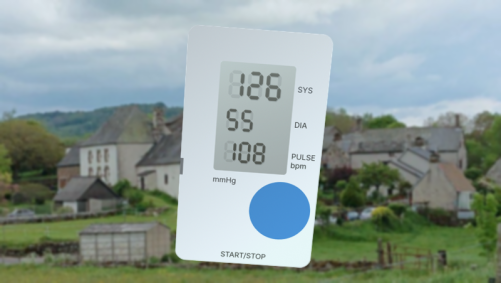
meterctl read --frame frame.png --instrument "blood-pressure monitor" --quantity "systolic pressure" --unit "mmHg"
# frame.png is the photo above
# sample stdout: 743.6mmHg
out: 126mmHg
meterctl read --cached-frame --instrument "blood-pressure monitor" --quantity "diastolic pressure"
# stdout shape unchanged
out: 55mmHg
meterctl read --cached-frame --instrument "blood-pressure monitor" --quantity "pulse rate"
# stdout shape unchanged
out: 108bpm
